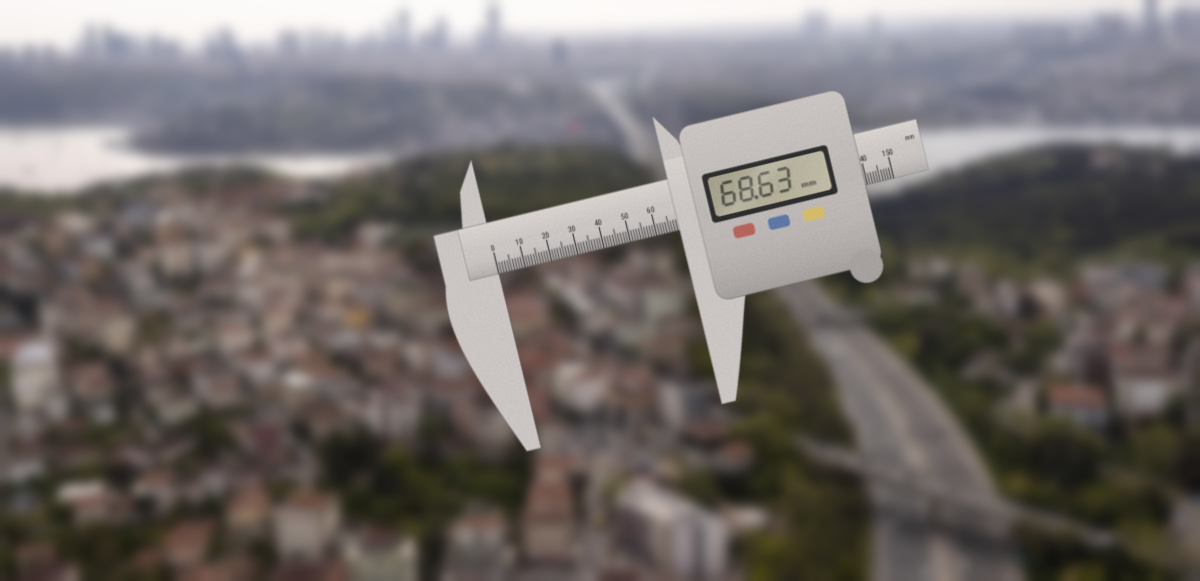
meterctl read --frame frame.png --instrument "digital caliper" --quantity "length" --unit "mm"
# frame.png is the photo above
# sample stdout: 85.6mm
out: 68.63mm
